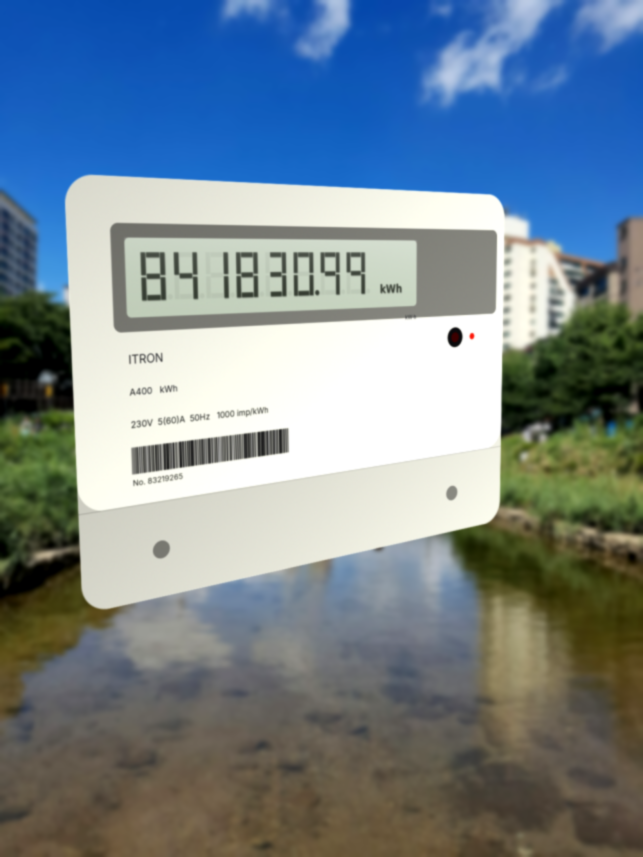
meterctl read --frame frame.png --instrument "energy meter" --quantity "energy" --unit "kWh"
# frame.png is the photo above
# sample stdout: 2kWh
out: 841830.99kWh
